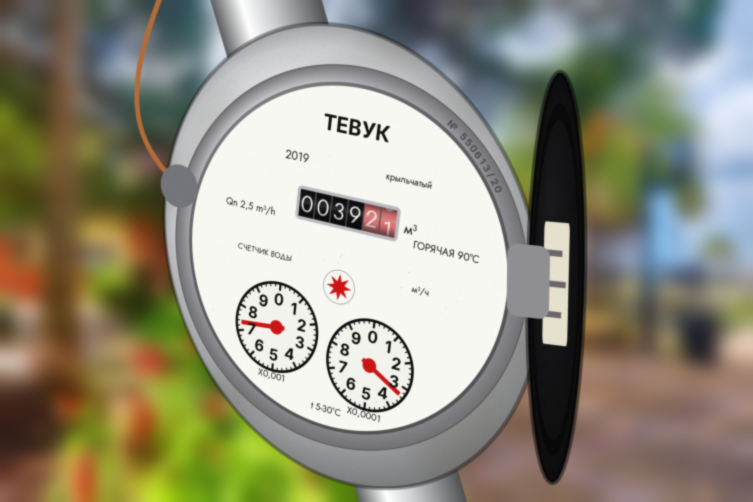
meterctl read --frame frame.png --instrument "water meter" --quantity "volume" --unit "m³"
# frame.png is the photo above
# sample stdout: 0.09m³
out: 39.2073m³
